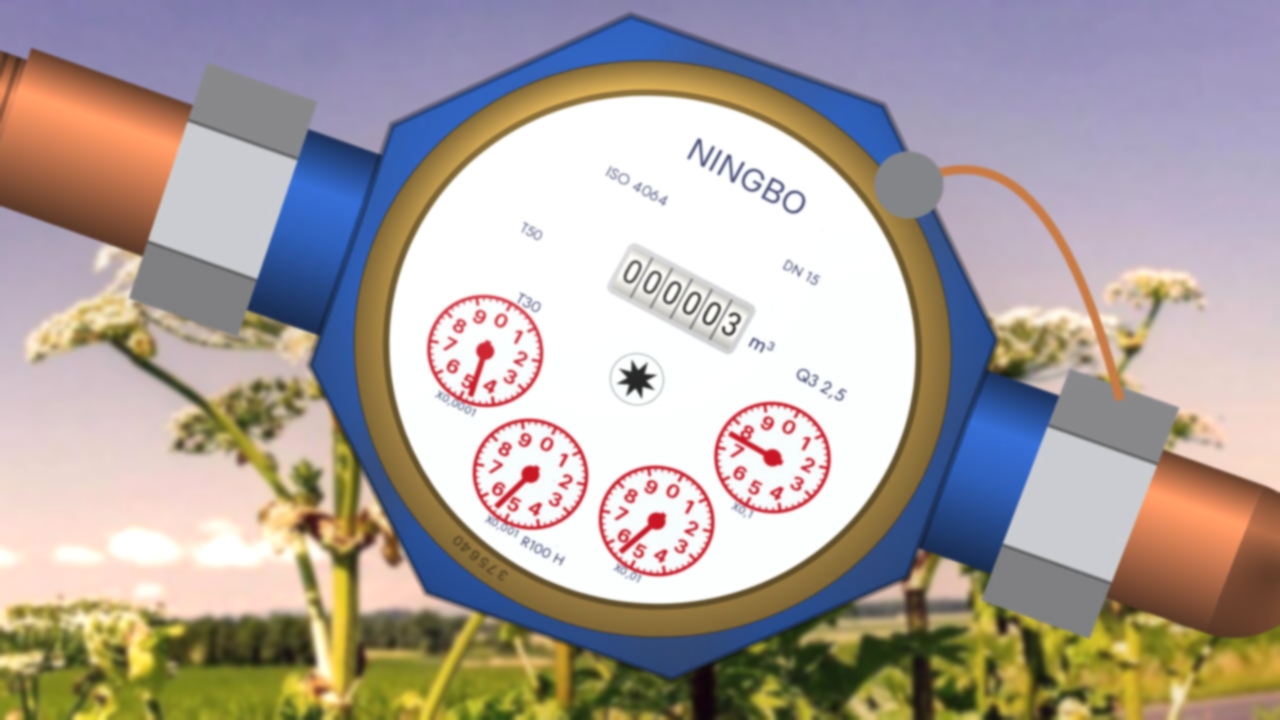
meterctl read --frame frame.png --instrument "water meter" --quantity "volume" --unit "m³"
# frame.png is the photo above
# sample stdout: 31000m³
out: 3.7554m³
